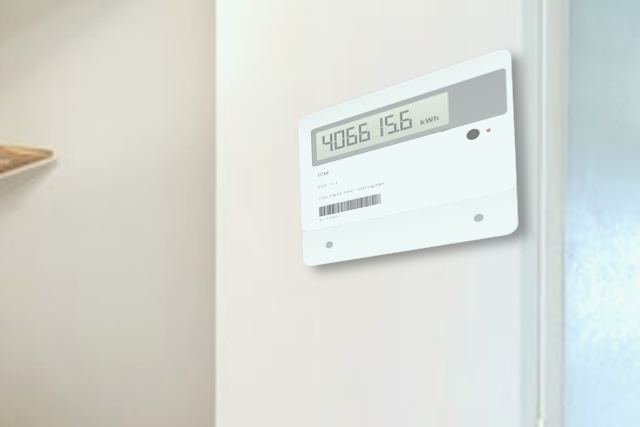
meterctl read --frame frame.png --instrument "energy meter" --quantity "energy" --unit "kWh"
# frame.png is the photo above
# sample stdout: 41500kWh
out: 406615.6kWh
